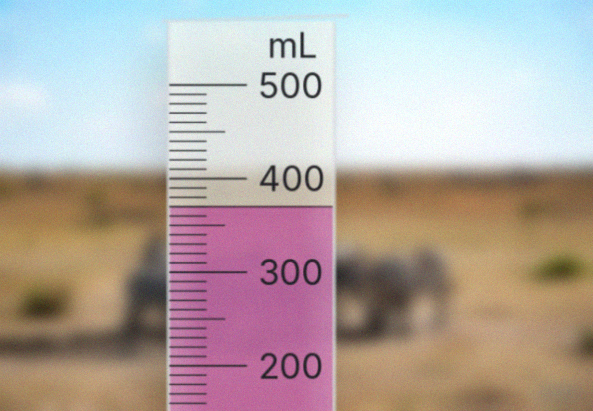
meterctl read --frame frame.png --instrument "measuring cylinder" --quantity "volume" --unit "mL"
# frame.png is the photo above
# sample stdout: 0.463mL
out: 370mL
